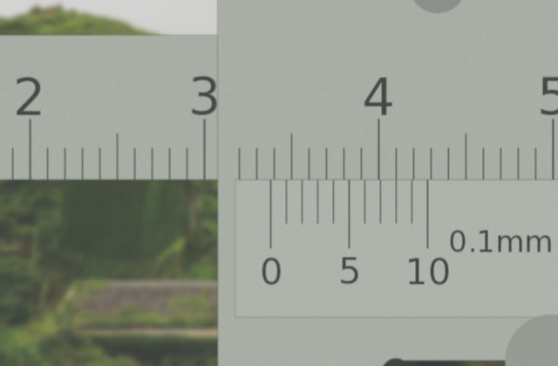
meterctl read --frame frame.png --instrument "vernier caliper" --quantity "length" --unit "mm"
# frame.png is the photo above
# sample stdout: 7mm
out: 33.8mm
